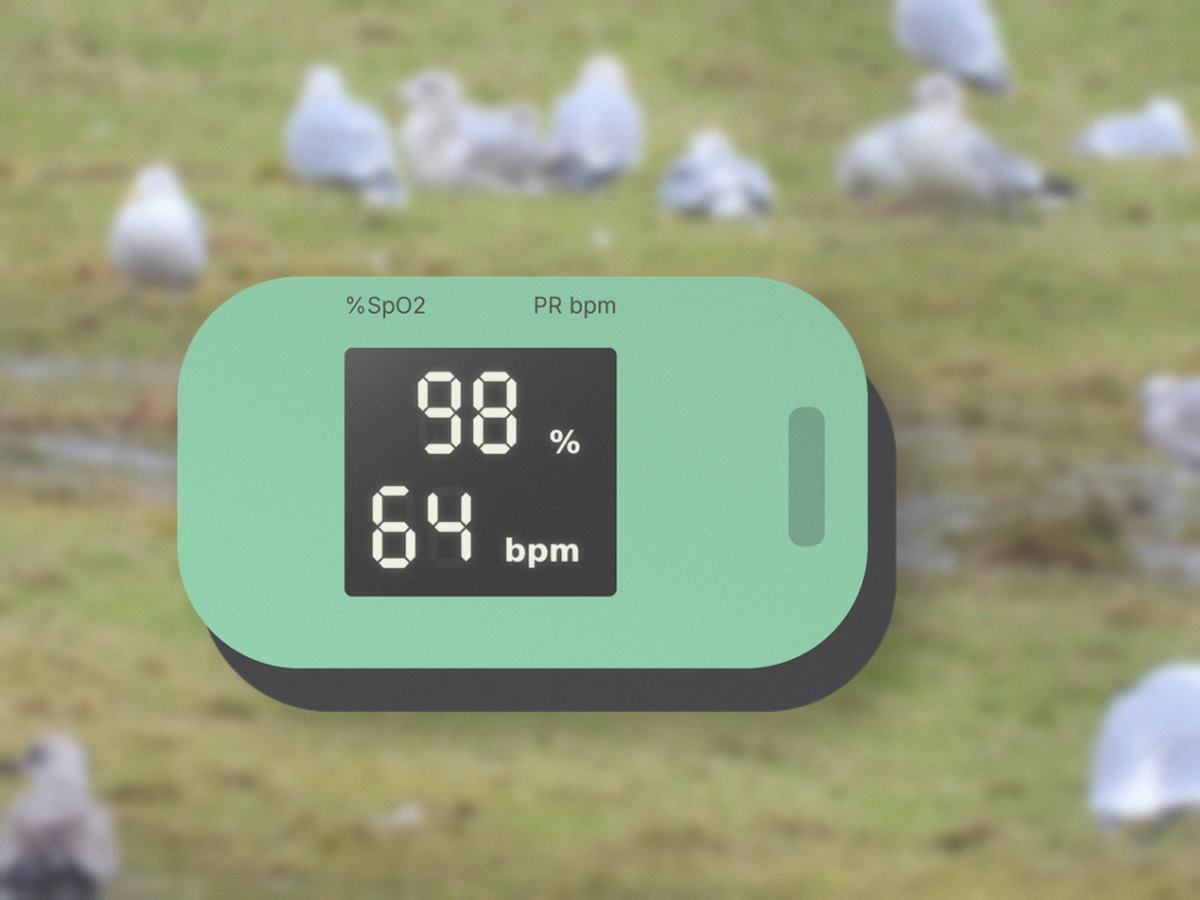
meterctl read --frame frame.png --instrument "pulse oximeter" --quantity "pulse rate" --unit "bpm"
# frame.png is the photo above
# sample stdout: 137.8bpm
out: 64bpm
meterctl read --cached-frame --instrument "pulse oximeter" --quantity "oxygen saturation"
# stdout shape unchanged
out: 98%
